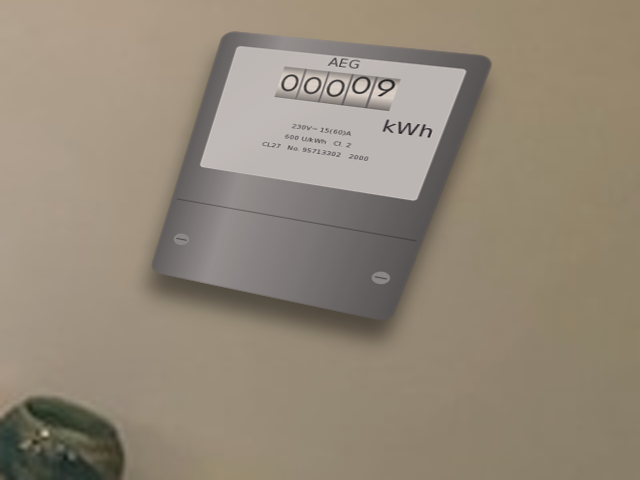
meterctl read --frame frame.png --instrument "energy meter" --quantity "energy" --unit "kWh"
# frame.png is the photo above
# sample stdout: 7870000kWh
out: 9kWh
